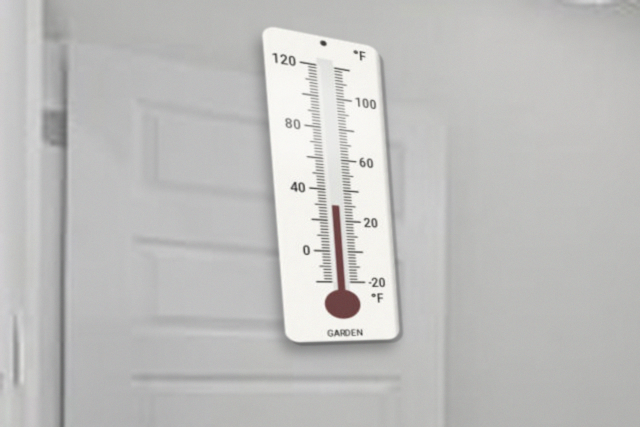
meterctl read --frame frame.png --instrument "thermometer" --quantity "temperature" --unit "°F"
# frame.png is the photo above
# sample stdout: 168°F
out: 30°F
